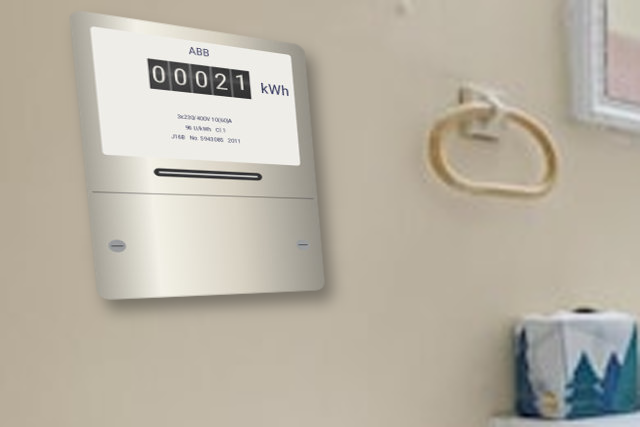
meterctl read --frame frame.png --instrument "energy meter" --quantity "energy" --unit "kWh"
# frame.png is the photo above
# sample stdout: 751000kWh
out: 21kWh
